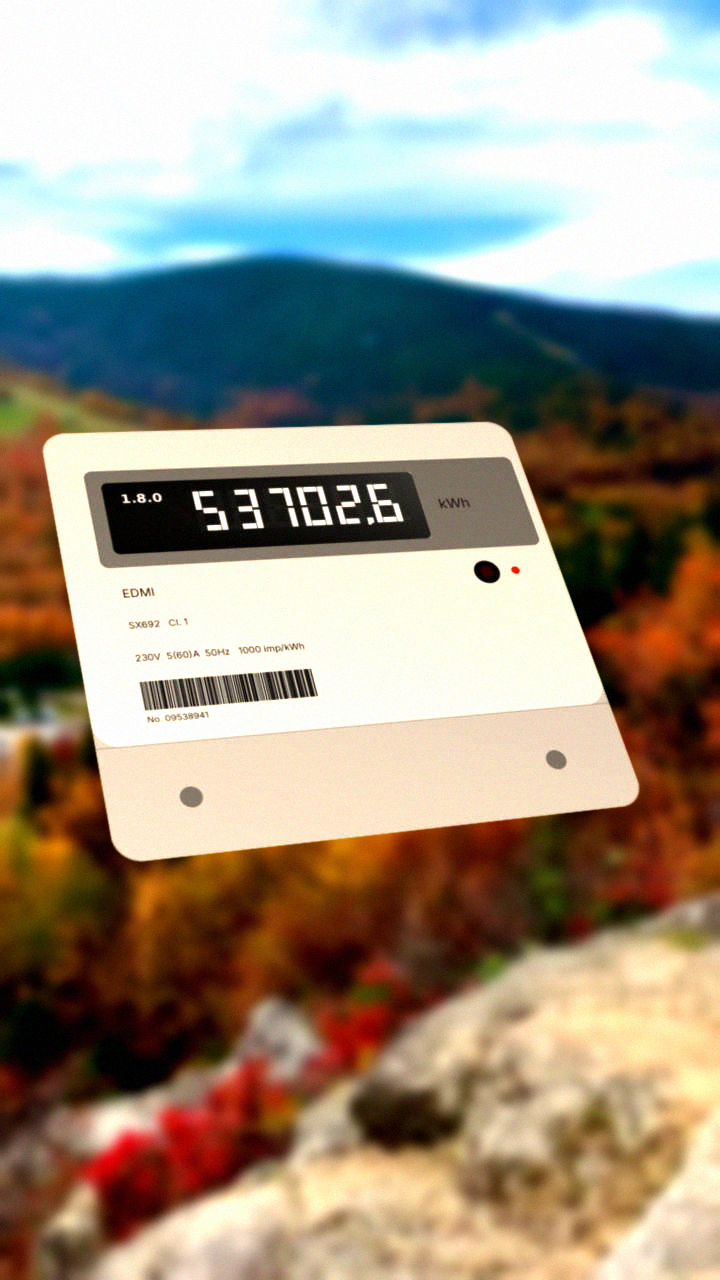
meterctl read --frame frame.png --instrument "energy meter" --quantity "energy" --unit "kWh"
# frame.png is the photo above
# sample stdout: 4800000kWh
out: 53702.6kWh
